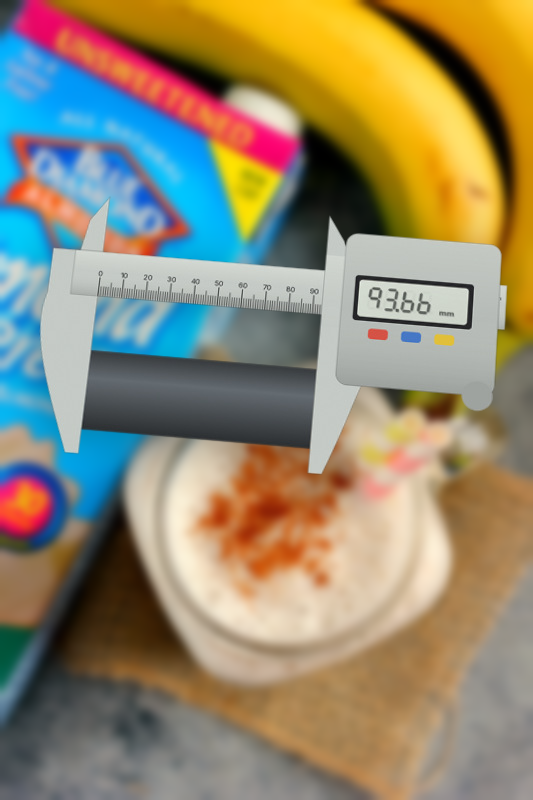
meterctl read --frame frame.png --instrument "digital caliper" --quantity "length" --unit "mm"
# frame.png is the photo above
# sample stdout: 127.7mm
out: 93.66mm
